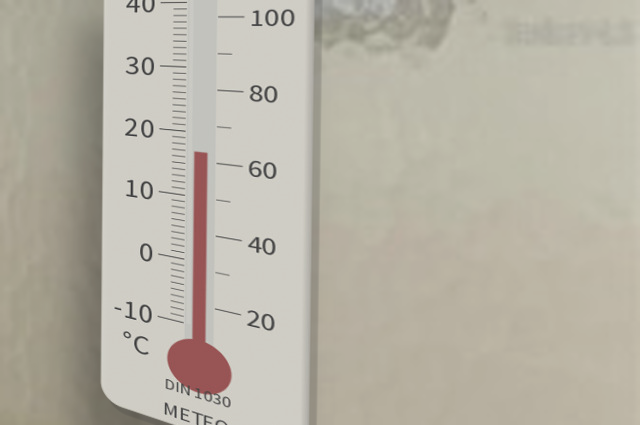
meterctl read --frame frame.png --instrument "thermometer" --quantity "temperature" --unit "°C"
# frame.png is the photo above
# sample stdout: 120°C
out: 17°C
